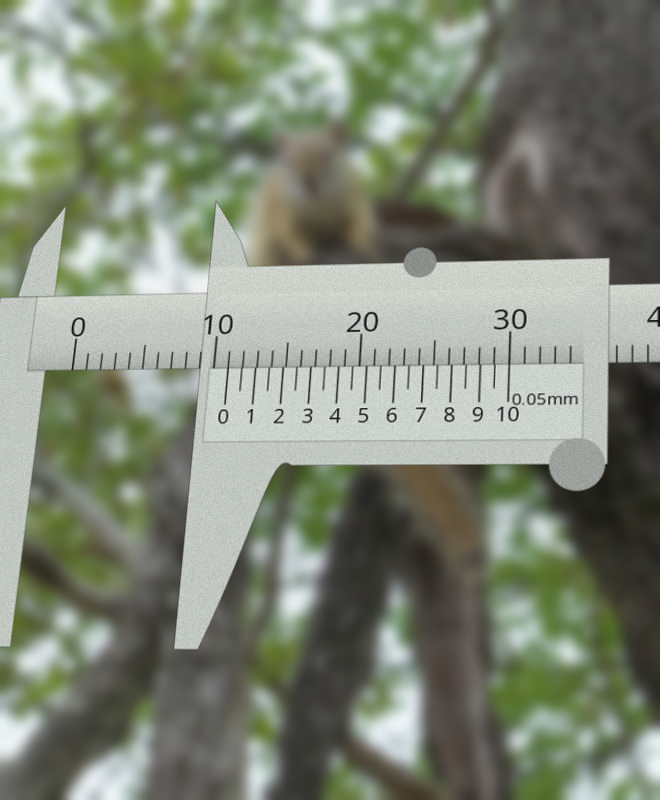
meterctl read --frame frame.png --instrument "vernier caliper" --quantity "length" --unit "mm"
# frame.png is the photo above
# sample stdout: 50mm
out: 11.0mm
